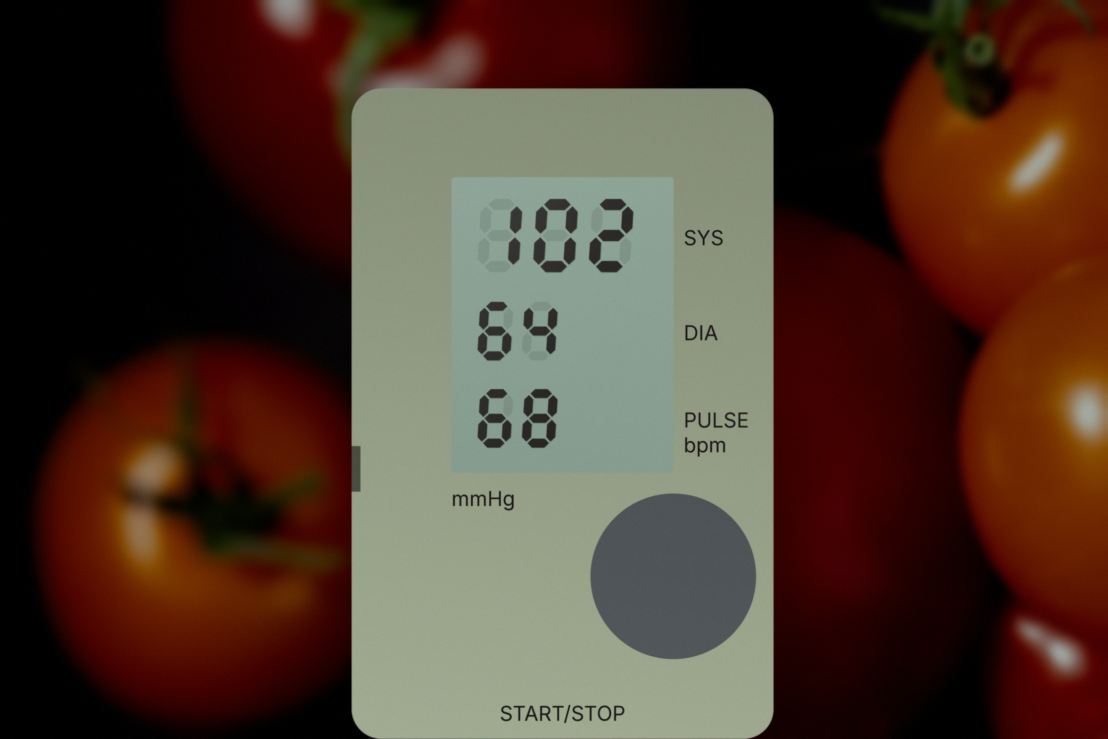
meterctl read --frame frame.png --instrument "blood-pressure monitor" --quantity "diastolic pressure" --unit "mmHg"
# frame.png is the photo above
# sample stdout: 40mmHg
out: 64mmHg
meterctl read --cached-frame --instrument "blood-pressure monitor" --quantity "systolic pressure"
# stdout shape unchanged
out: 102mmHg
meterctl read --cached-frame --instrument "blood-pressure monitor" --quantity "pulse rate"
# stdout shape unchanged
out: 68bpm
